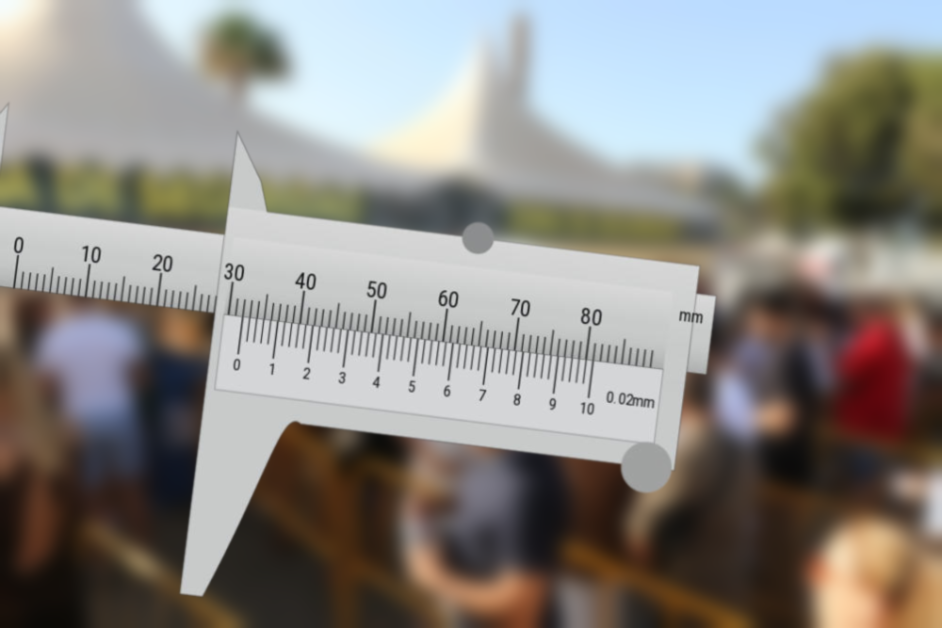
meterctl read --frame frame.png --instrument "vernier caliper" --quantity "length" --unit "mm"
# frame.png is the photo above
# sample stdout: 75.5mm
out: 32.0mm
